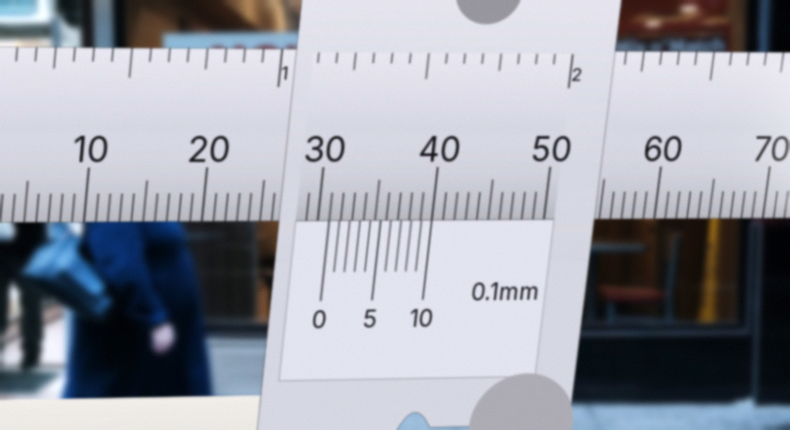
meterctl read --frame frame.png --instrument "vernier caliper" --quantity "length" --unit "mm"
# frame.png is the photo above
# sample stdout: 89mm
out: 31.0mm
